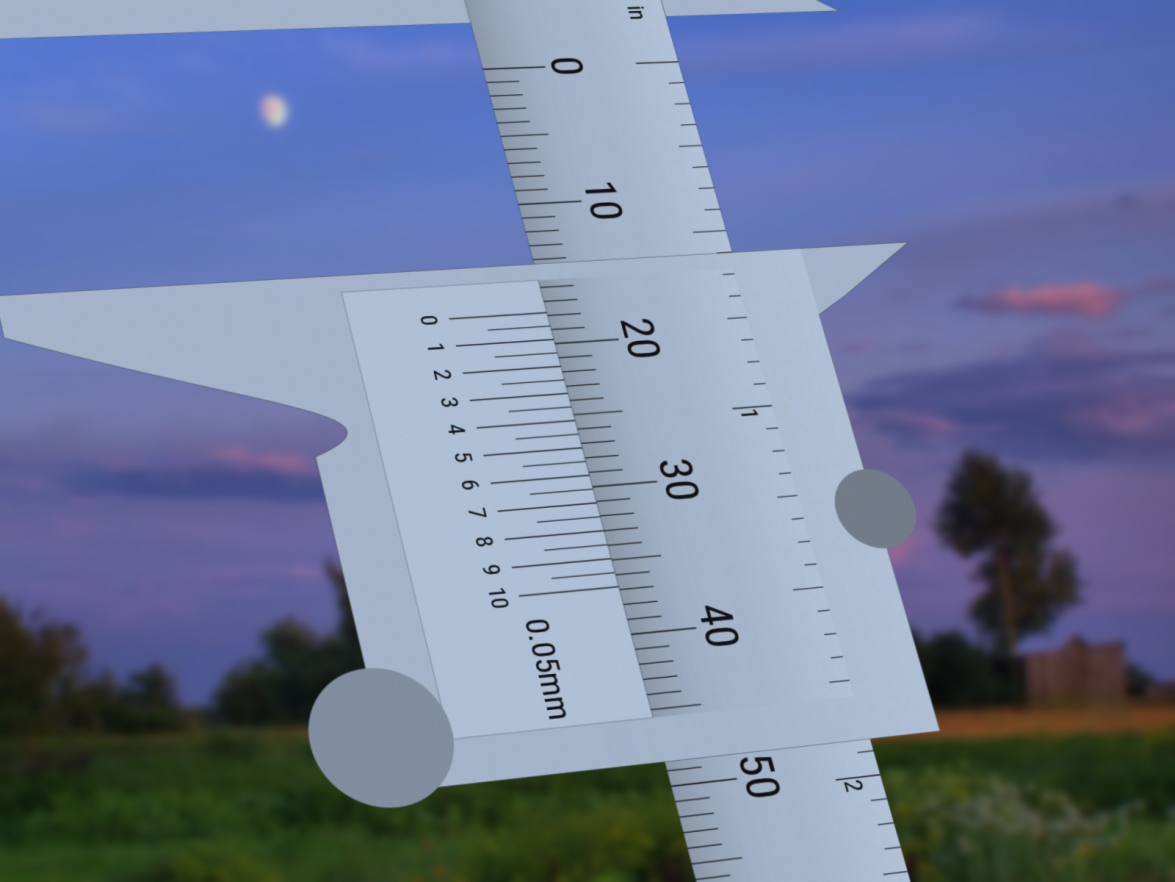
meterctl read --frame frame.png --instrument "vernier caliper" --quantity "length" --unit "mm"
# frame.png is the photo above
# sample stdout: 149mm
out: 17.8mm
